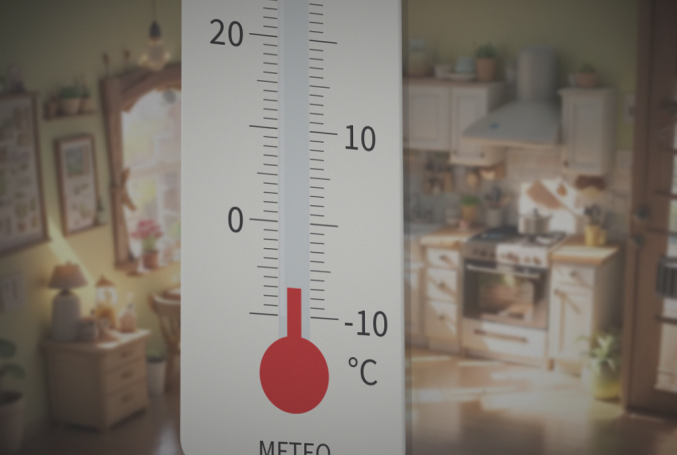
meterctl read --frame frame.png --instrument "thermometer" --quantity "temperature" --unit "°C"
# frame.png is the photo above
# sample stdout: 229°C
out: -7°C
